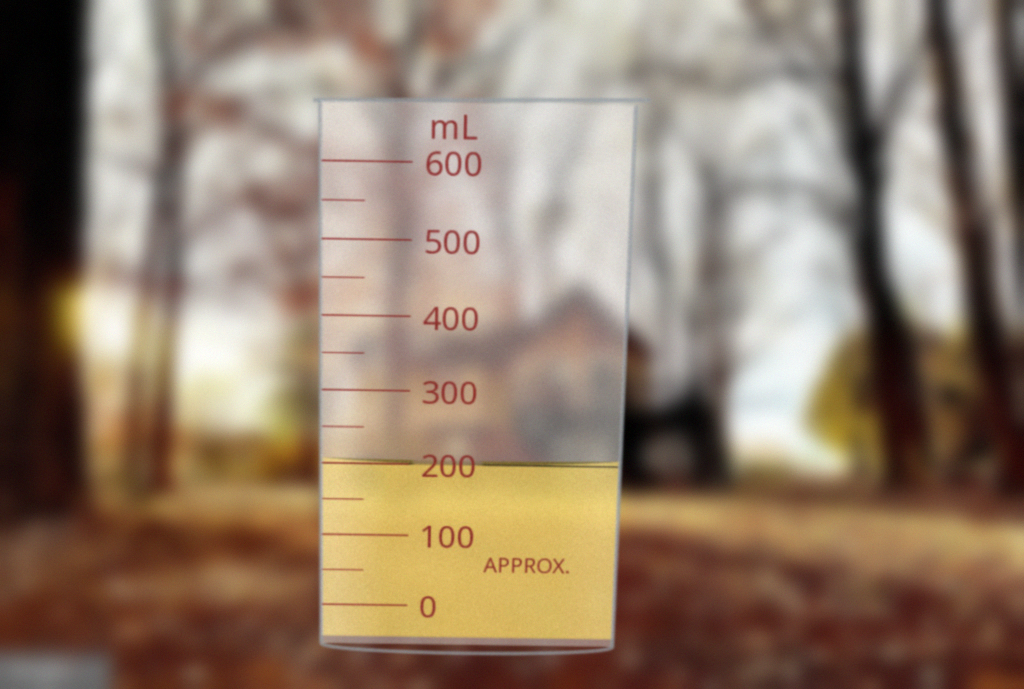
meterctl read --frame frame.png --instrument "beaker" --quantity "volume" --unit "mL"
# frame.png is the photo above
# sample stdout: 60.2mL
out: 200mL
